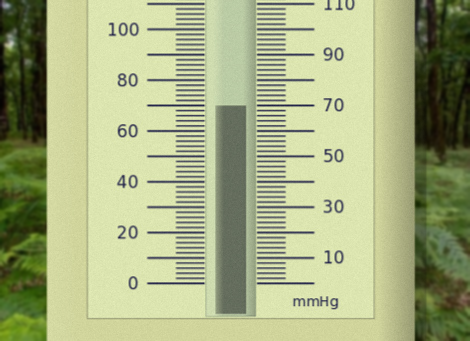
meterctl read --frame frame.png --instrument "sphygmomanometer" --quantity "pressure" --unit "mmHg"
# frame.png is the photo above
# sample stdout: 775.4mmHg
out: 70mmHg
